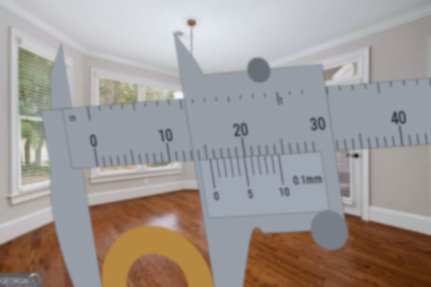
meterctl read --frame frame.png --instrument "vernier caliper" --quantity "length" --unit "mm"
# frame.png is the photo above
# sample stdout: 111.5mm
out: 15.4mm
